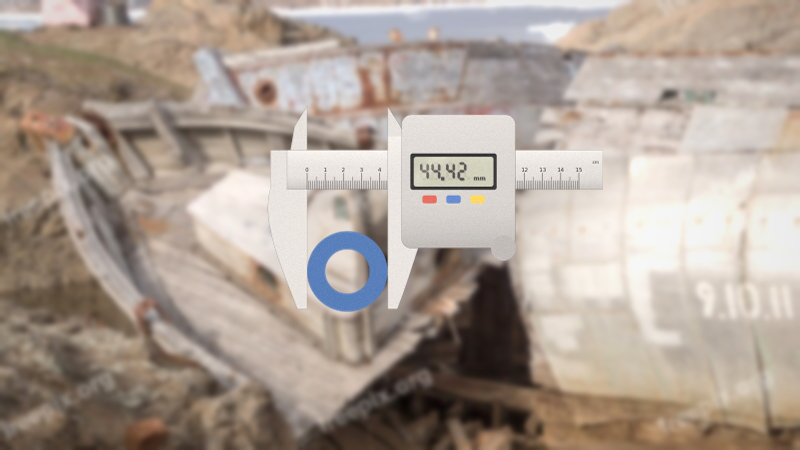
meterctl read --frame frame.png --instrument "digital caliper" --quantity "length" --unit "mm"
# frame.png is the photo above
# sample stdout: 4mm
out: 44.42mm
